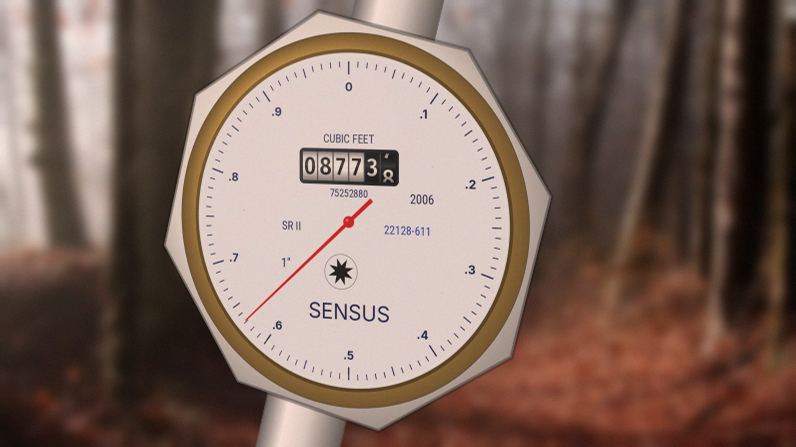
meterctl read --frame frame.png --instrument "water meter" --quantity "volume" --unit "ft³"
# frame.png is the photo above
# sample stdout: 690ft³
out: 87737.63ft³
